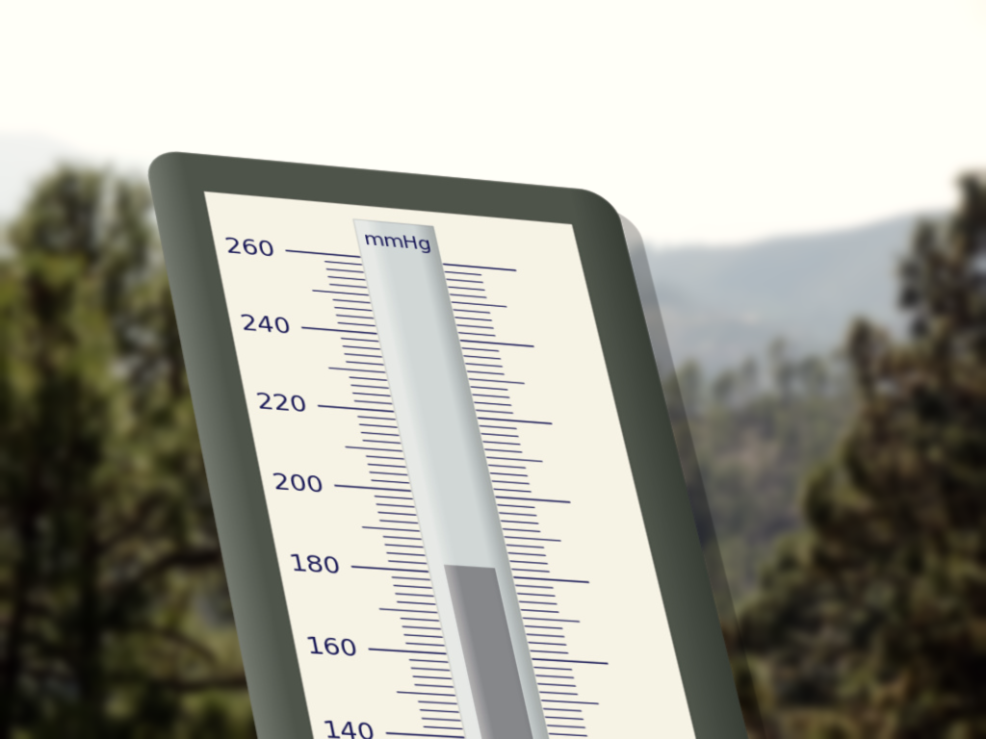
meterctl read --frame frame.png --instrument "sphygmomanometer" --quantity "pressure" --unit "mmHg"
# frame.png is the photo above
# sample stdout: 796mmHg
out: 182mmHg
